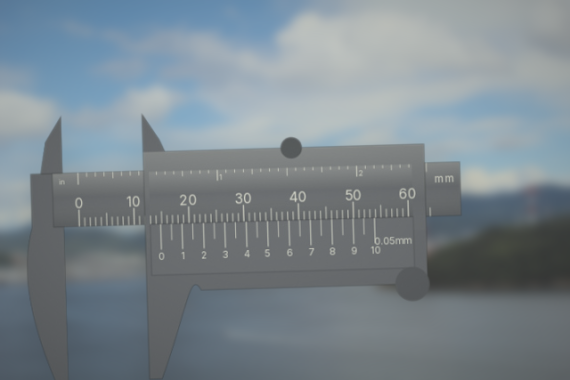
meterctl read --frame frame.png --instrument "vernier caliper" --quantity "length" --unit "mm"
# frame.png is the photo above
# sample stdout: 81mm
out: 14.8mm
